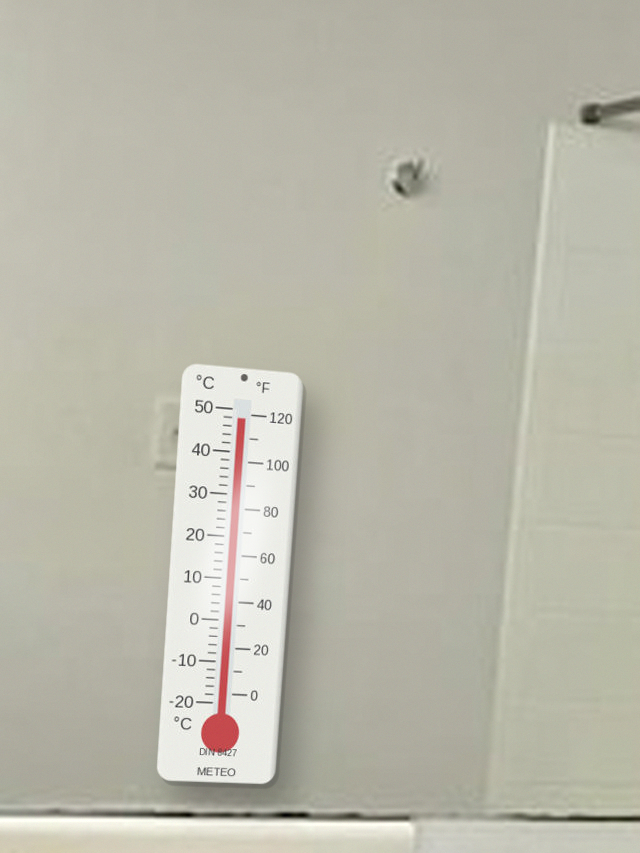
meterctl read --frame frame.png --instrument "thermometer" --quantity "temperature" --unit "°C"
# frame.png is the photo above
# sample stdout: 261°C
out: 48°C
